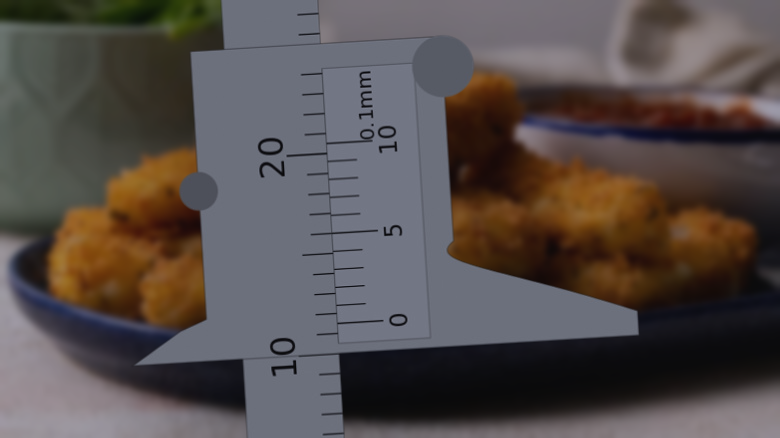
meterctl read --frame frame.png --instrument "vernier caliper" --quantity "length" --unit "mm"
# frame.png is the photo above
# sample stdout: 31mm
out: 11.5mm
